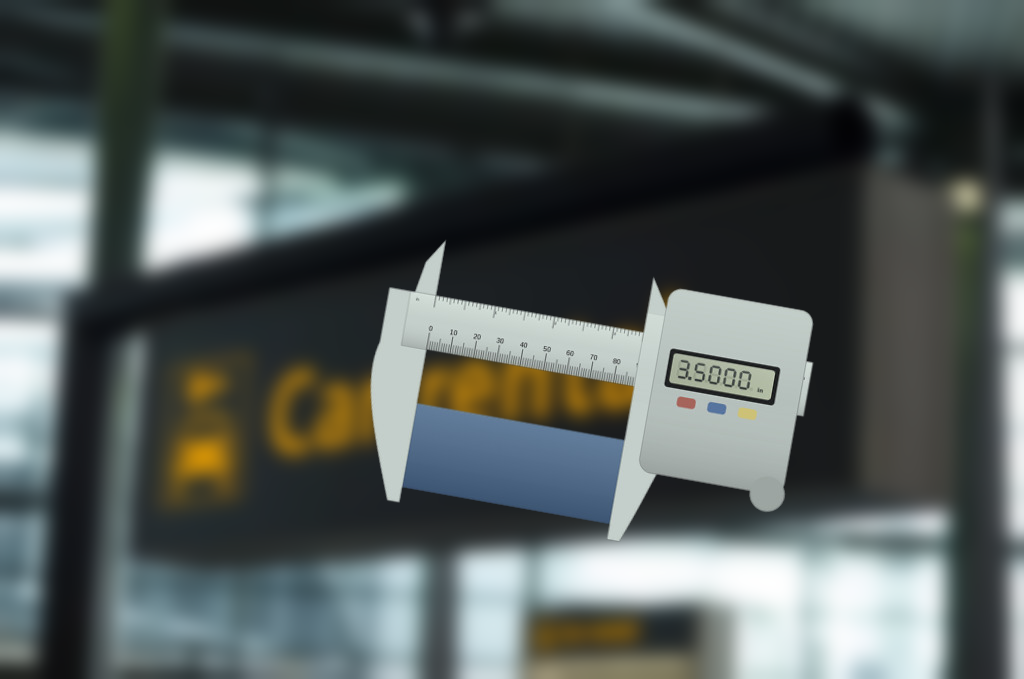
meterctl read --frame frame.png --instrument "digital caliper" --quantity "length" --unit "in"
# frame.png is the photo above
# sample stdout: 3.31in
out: 3.5000in
